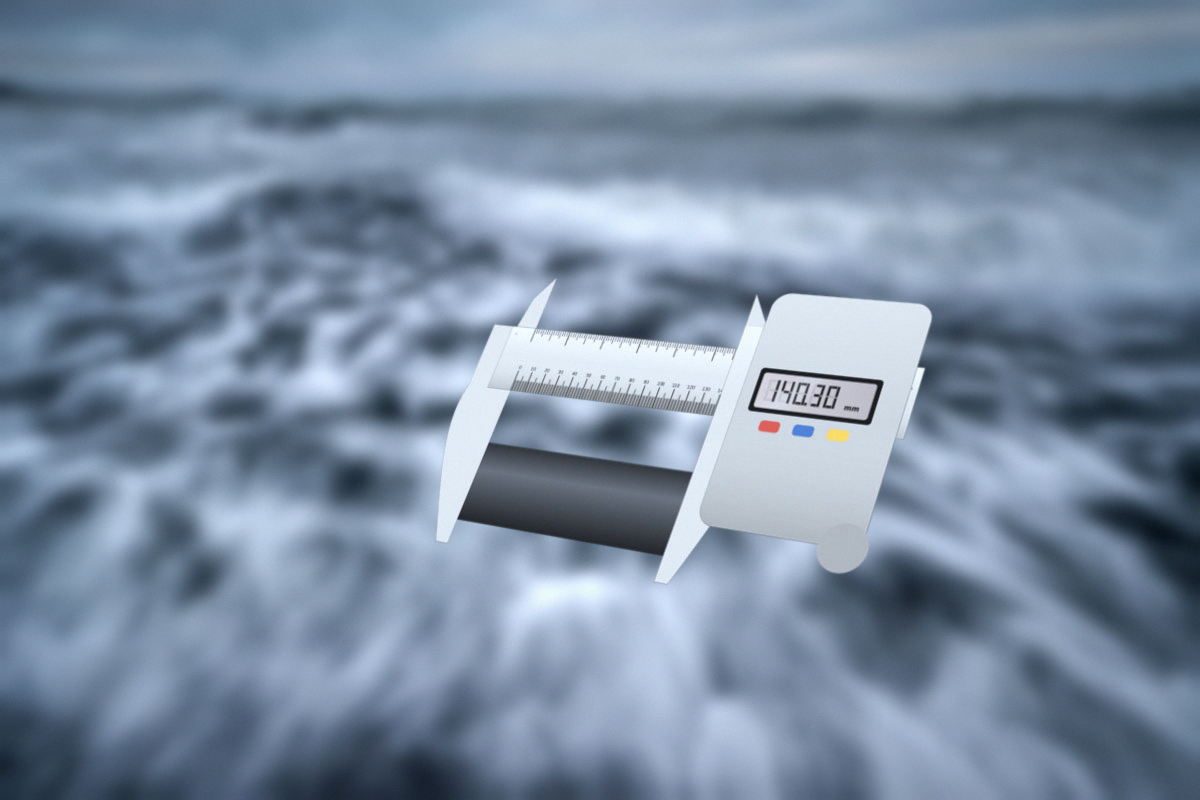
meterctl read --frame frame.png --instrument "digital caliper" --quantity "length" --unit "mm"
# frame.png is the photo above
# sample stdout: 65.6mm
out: 140.30mm
